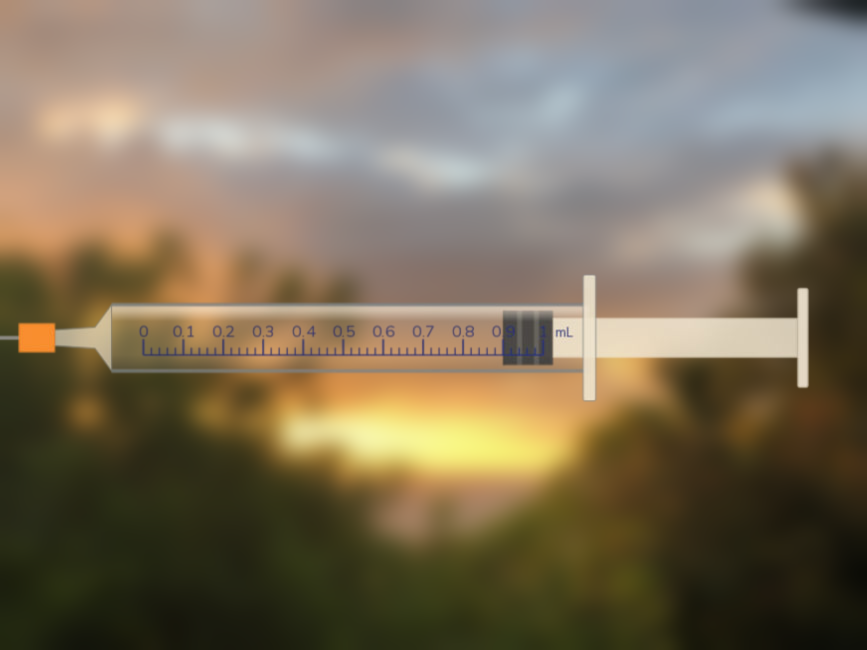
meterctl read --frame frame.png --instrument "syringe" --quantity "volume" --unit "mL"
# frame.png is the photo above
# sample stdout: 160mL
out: 0.9mL
